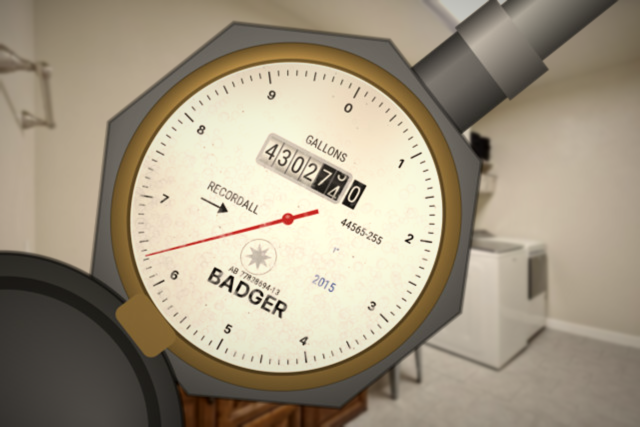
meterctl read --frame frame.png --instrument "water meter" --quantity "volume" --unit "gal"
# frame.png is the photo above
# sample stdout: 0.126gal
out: 4302736.3gal
